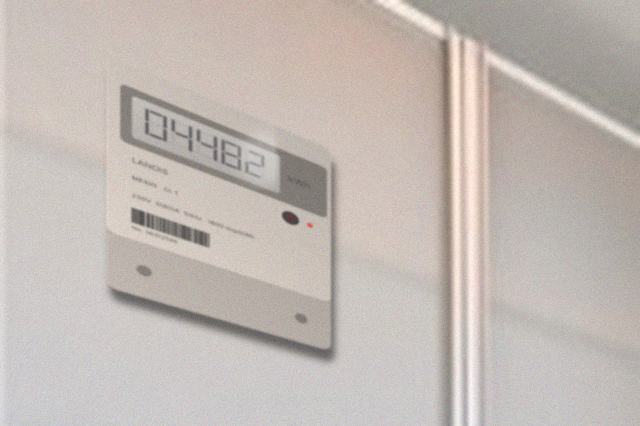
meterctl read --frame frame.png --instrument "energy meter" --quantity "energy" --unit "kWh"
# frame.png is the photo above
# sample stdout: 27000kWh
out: 4482kWh
